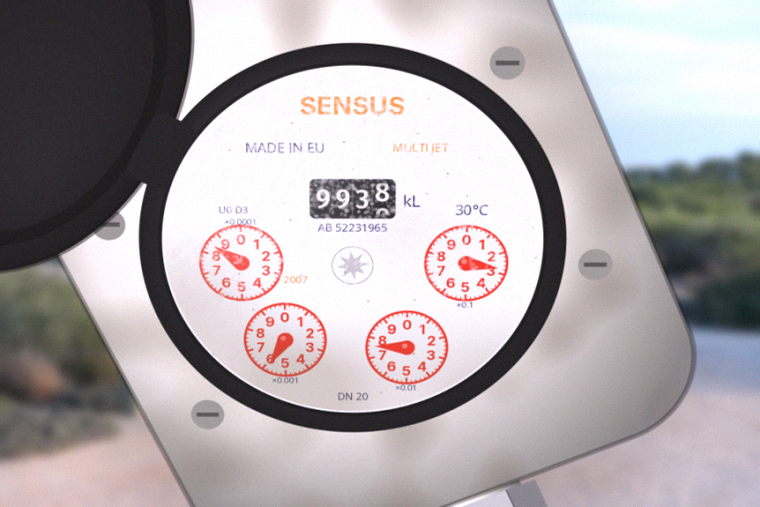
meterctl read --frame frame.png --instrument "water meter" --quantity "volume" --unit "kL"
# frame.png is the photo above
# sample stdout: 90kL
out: 9938.2758kL
